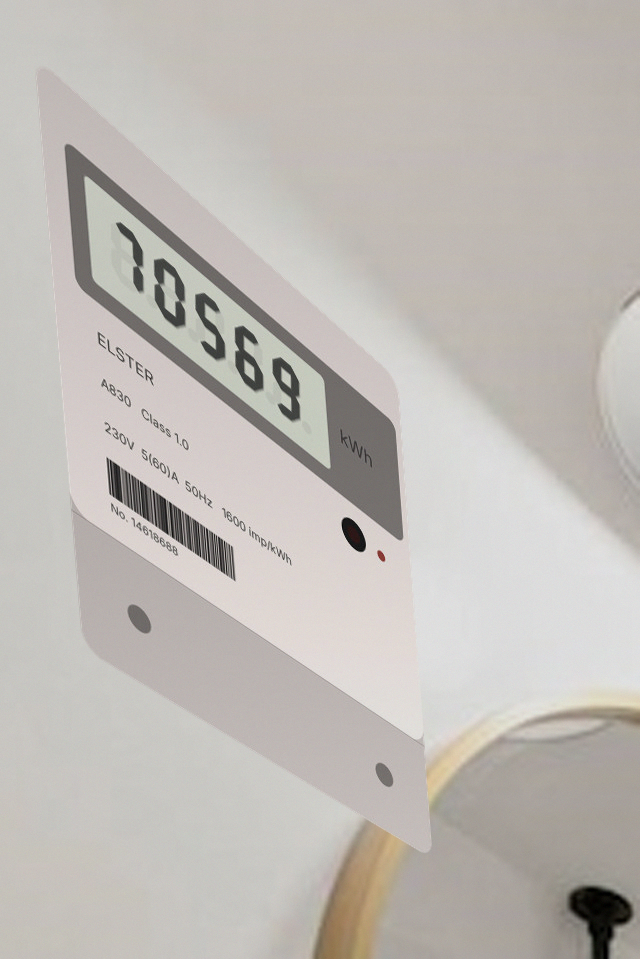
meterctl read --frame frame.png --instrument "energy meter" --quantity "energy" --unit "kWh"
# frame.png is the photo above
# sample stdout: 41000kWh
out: 70569kWh
